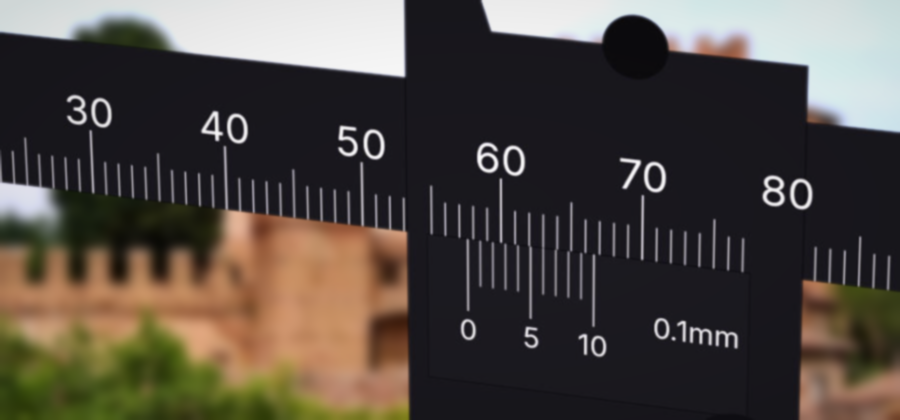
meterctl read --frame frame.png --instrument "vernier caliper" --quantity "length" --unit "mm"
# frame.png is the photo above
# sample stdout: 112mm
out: 57.6mm
